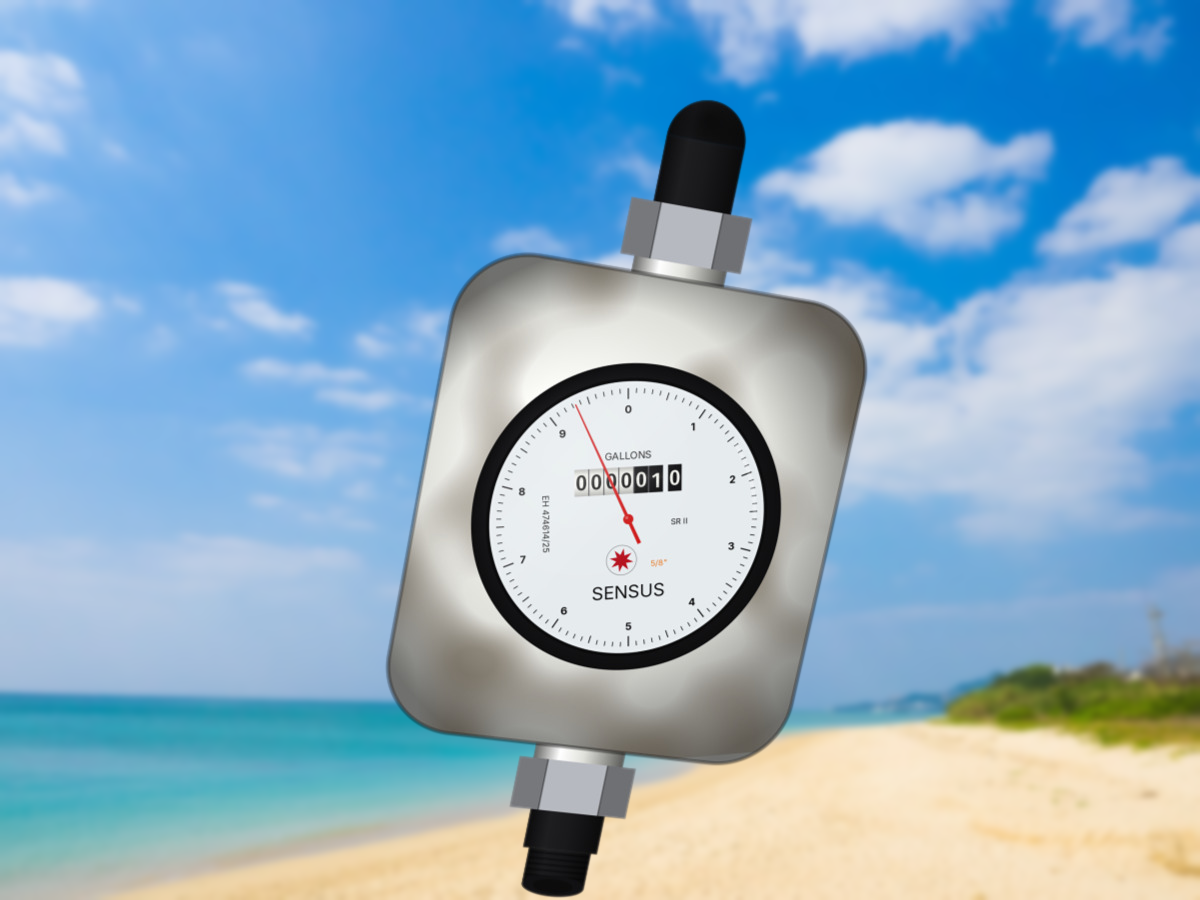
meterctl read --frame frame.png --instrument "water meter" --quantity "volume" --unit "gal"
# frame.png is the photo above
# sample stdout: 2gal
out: 9.3gal
